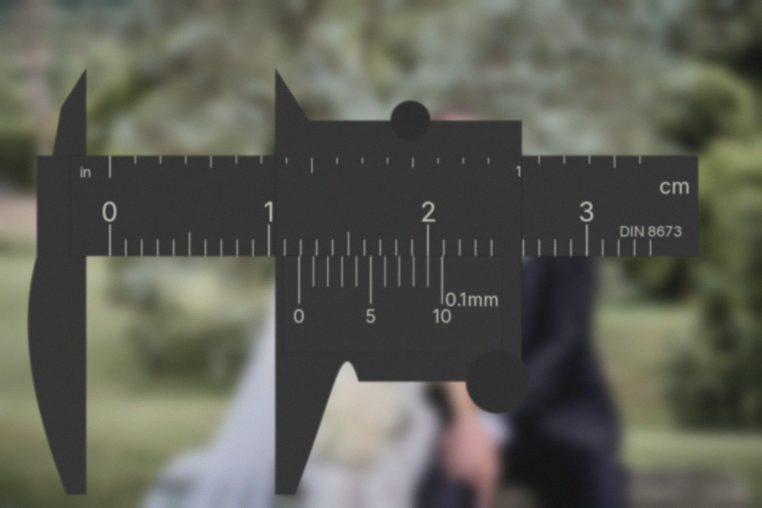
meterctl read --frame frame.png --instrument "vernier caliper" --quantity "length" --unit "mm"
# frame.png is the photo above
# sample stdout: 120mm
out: 11.9mm
